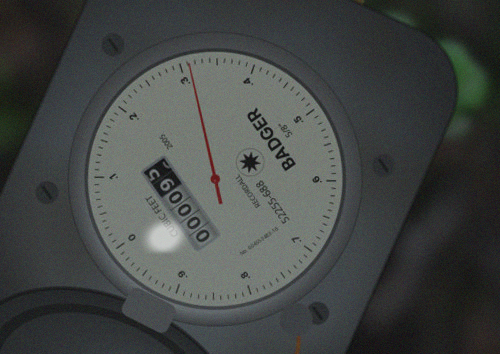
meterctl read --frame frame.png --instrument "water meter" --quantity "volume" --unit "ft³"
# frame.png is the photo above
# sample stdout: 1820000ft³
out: 95.31ft³
